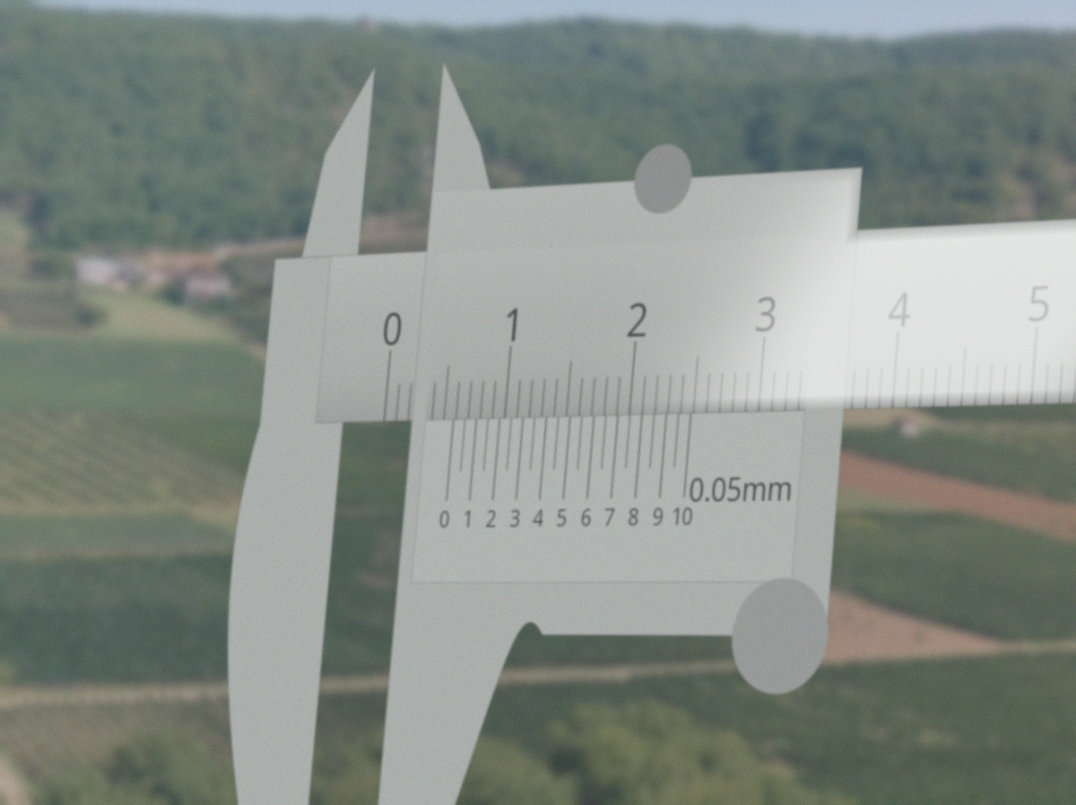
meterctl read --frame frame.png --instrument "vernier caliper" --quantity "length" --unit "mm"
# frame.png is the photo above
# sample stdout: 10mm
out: 5.8mm
